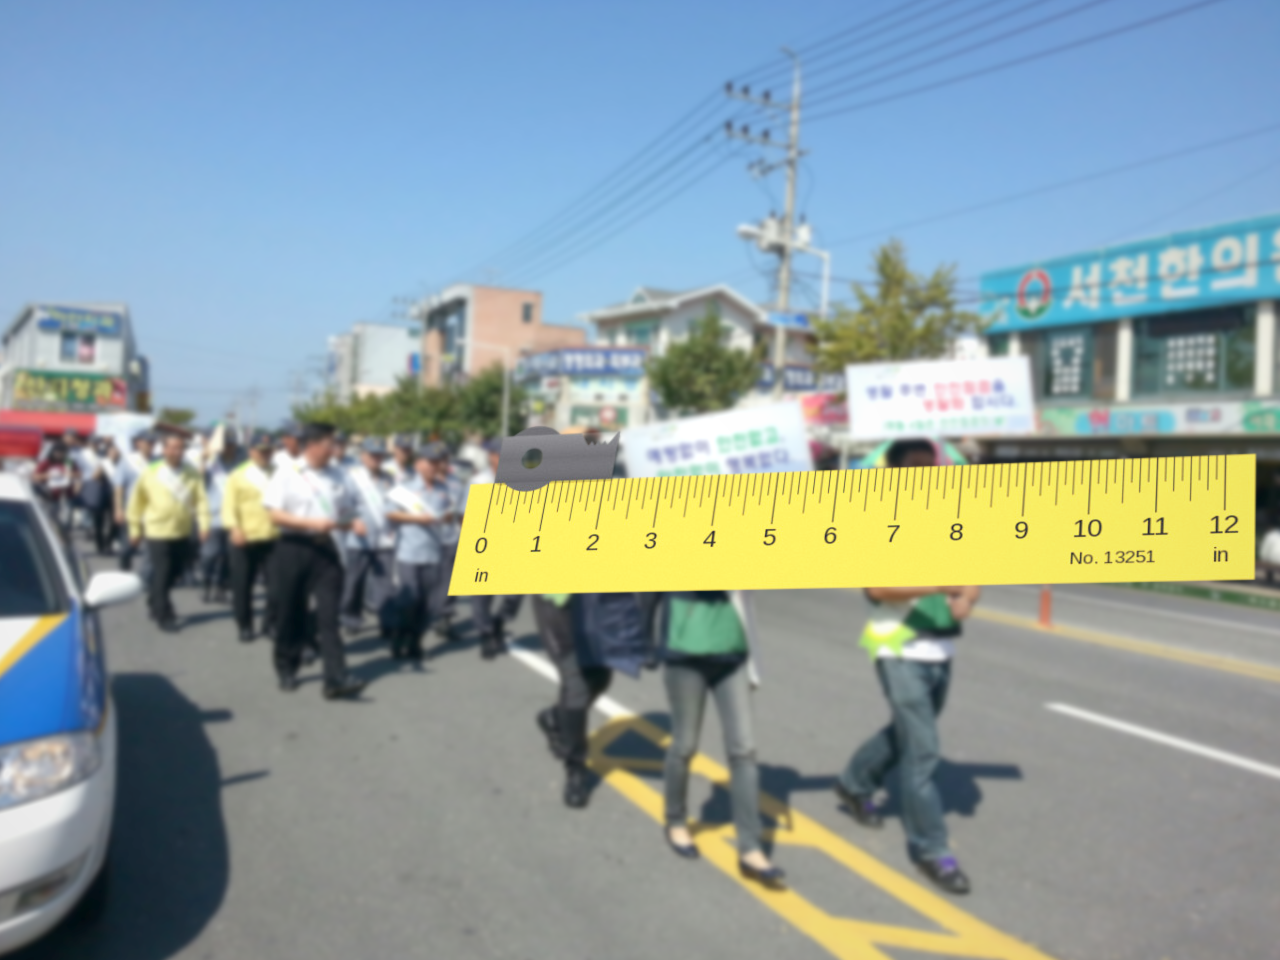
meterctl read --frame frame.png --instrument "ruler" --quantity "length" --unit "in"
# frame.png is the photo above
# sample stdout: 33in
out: 2.125in
